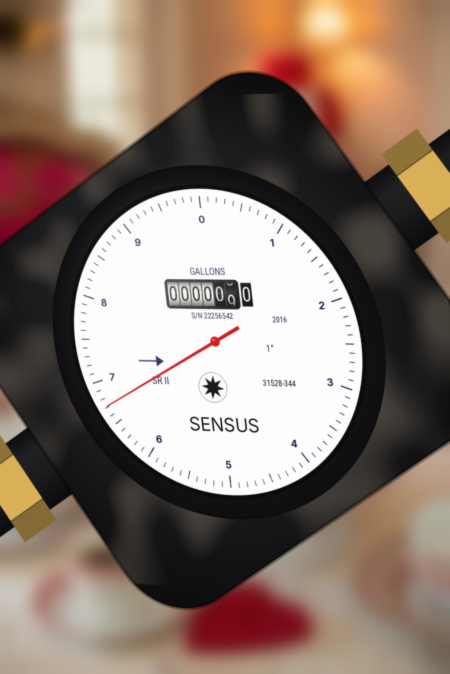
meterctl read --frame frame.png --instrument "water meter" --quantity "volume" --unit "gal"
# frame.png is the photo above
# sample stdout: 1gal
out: 86.7gal
